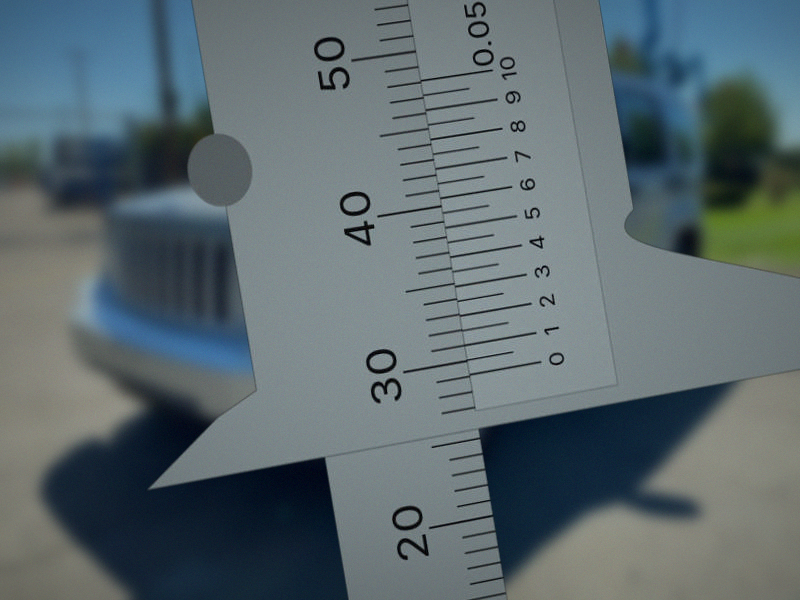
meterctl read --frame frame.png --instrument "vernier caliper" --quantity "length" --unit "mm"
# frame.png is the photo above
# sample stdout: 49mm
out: 29.1mm
